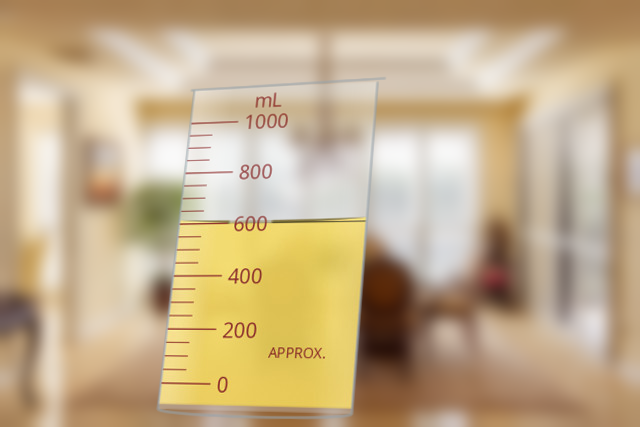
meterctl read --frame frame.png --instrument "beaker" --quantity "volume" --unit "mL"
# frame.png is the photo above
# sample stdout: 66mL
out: 600mL
